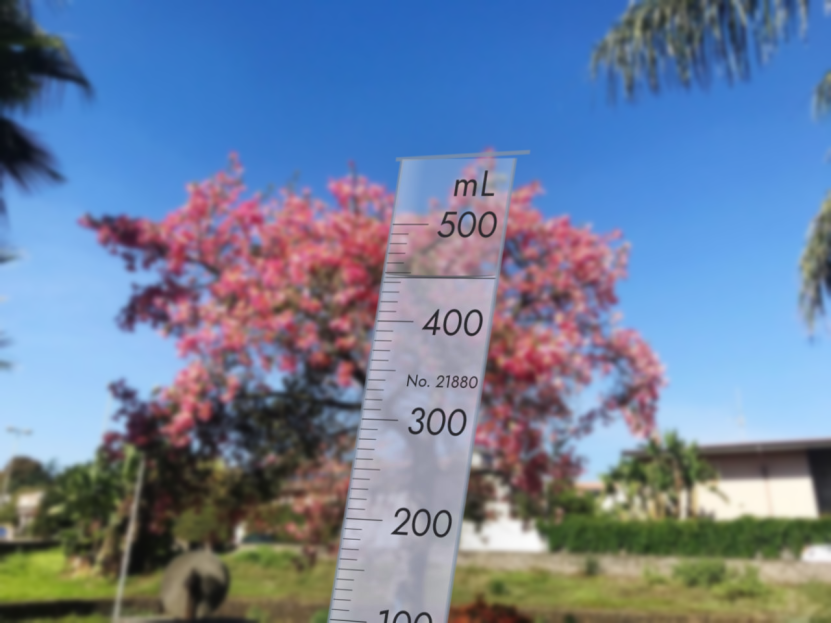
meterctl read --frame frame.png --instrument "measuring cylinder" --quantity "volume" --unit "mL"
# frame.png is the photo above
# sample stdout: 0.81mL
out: 445mL
